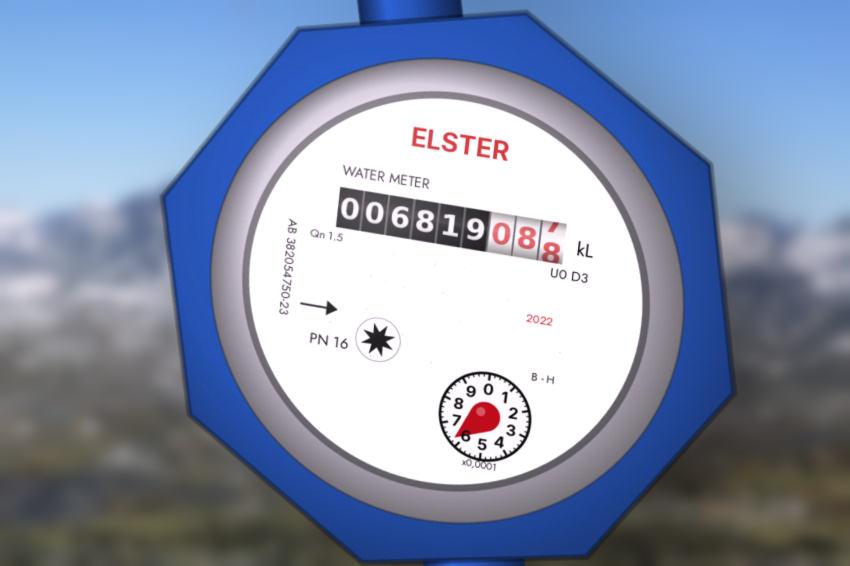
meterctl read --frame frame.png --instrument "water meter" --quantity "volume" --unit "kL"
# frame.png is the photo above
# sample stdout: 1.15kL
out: 6819.0876kL
